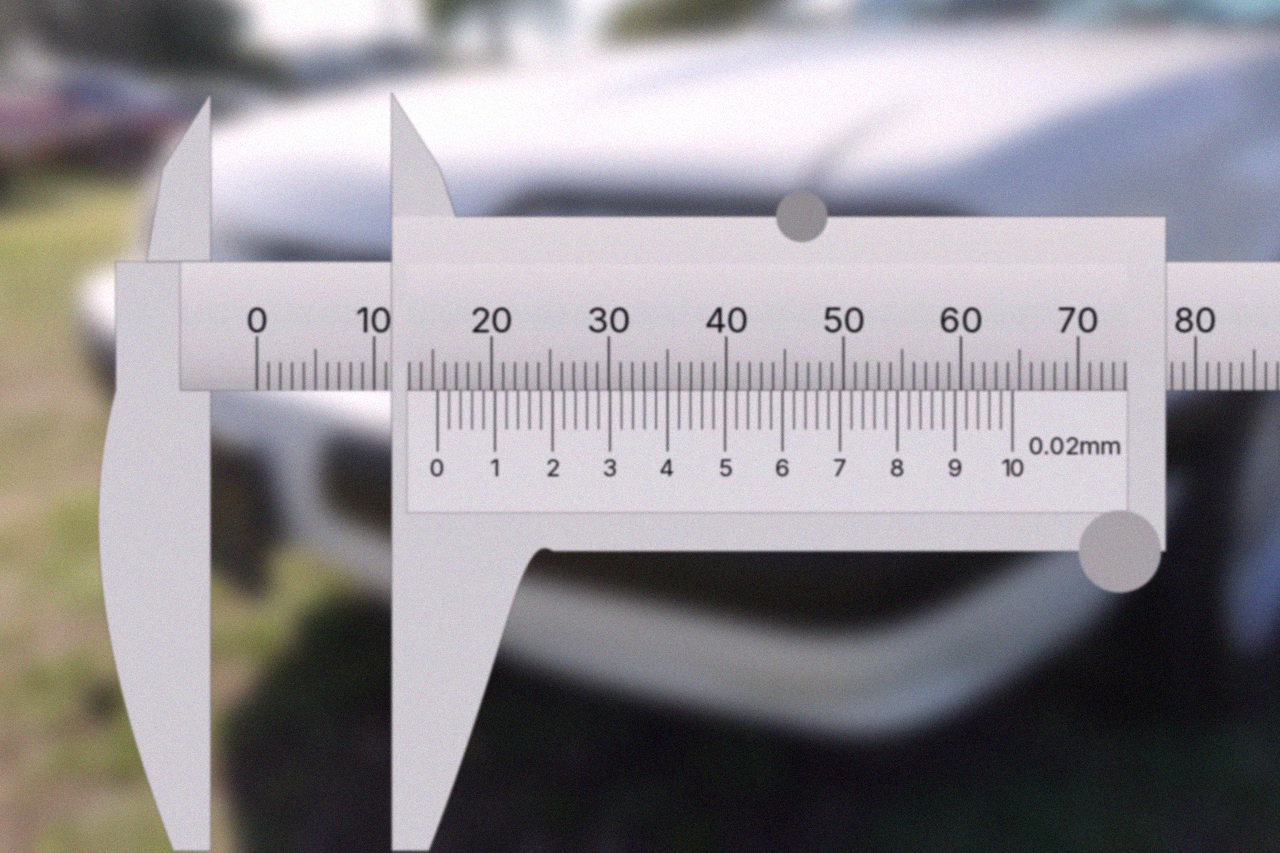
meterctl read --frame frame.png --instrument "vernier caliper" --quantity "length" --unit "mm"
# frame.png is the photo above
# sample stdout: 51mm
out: 15.4mm
